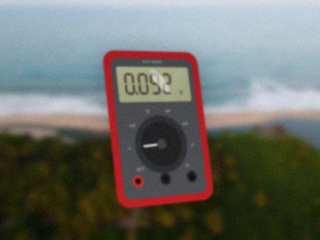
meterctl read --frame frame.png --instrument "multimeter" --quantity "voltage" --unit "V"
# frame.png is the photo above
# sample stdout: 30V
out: 0.092V
